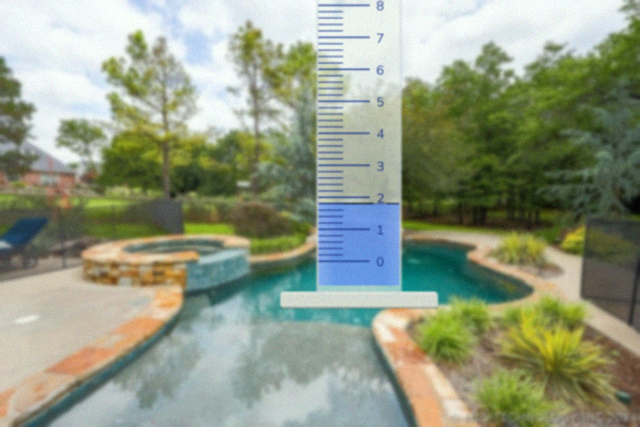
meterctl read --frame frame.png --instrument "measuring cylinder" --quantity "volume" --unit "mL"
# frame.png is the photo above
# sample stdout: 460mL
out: 1.8mL
